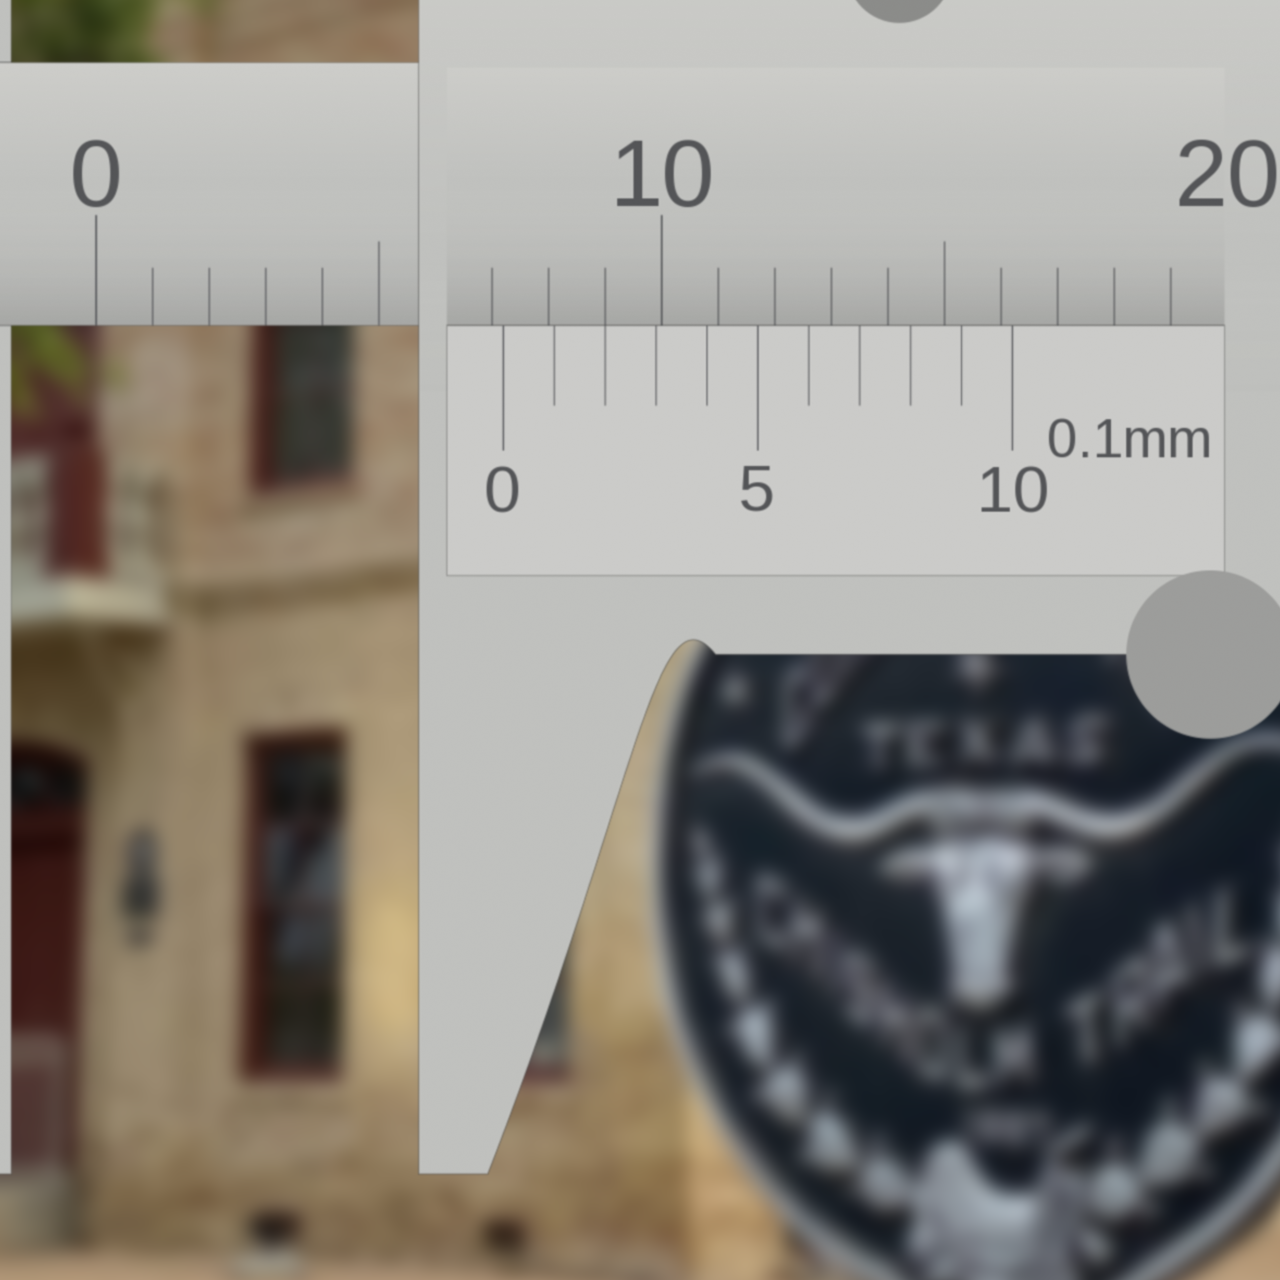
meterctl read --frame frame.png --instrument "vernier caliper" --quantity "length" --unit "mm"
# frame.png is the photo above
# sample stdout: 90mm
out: 7.2mm
